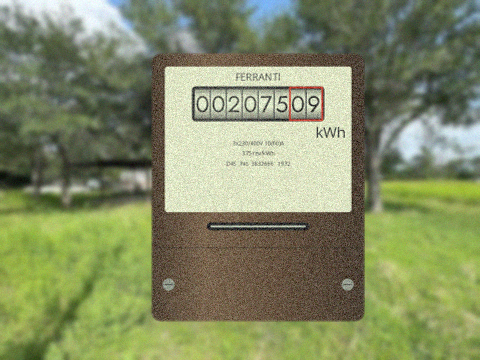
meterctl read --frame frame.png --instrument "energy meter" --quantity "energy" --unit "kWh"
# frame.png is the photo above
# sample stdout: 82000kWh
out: 2075.09kWh
